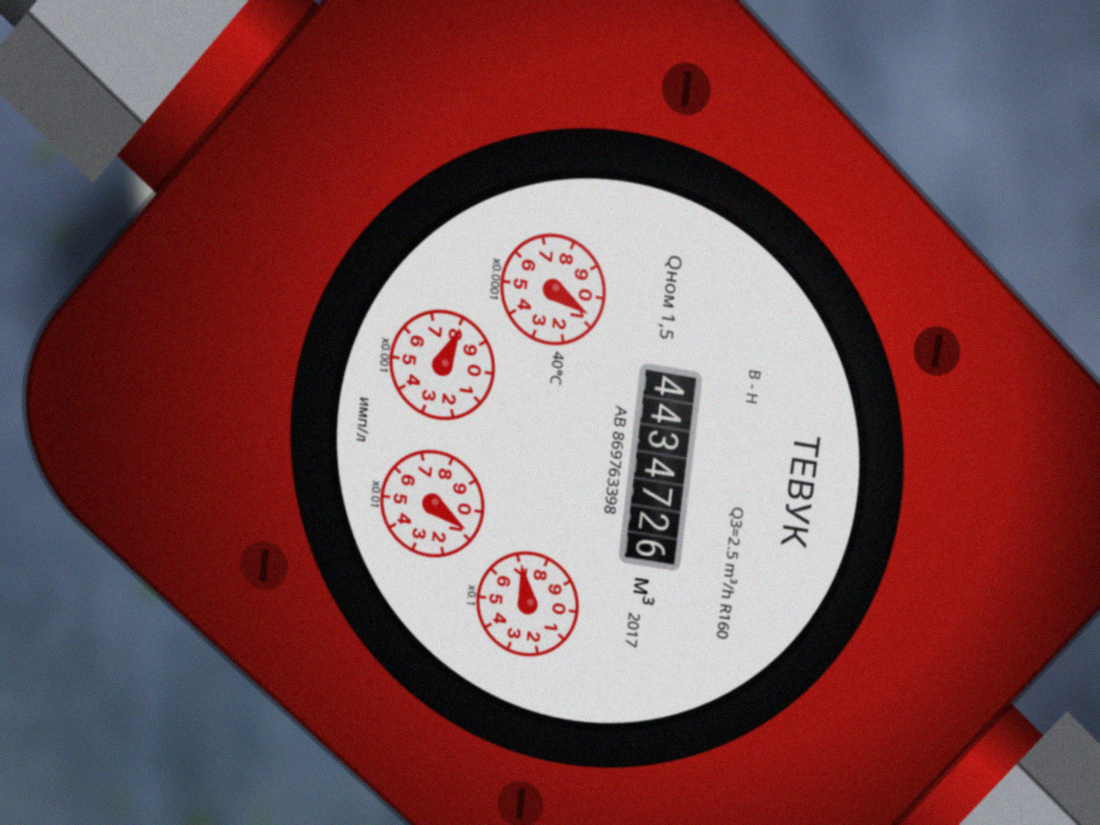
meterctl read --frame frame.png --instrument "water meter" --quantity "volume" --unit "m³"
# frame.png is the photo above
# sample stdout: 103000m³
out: 4434726.7080m³
